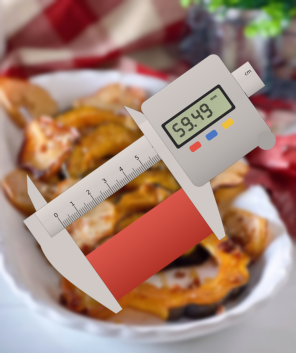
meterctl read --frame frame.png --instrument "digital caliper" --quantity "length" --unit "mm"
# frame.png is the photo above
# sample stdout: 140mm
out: 59.49mm
